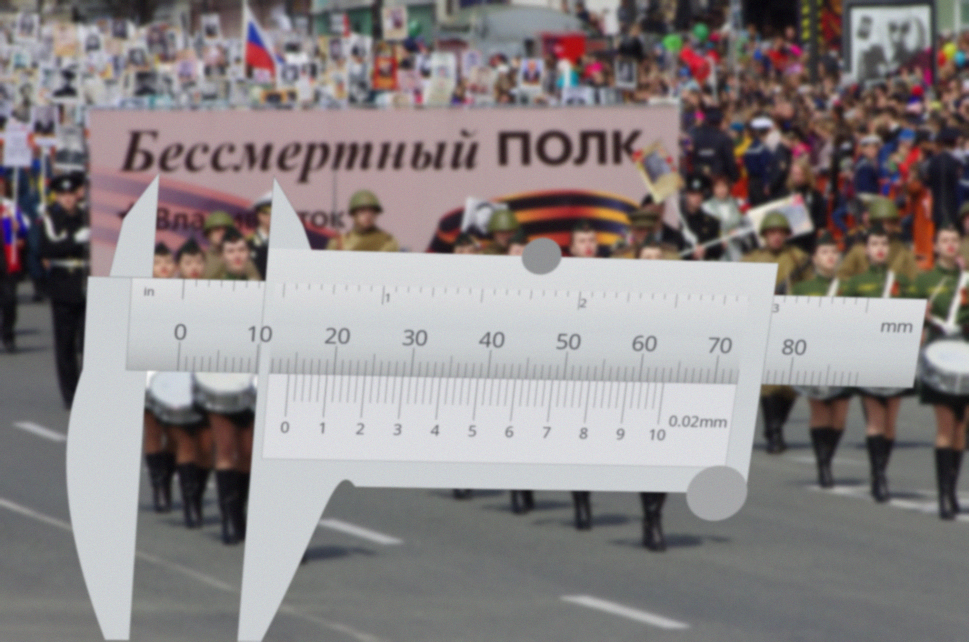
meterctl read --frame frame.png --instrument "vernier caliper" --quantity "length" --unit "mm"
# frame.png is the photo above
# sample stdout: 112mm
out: 14.2mm
